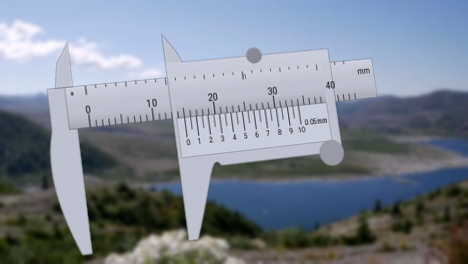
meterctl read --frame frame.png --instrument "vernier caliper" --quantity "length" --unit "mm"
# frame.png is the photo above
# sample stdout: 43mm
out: 15.0mm
